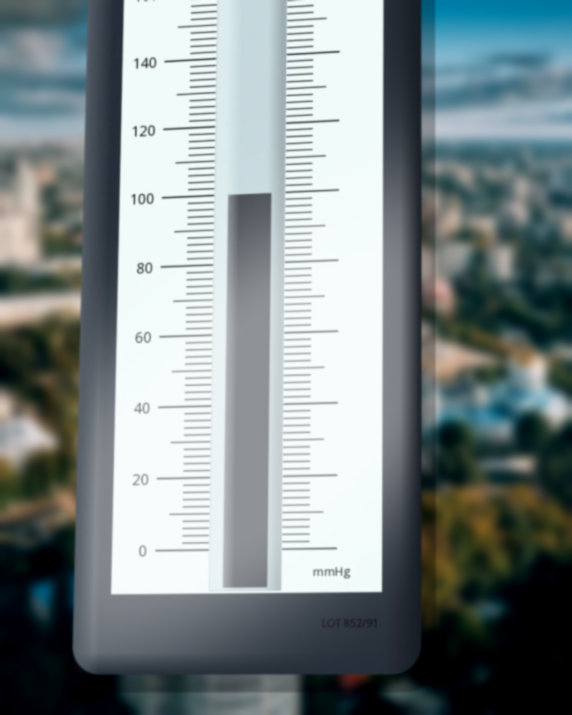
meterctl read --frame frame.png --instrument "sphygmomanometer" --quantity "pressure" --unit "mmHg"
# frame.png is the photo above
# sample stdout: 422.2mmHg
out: 100mmHg
